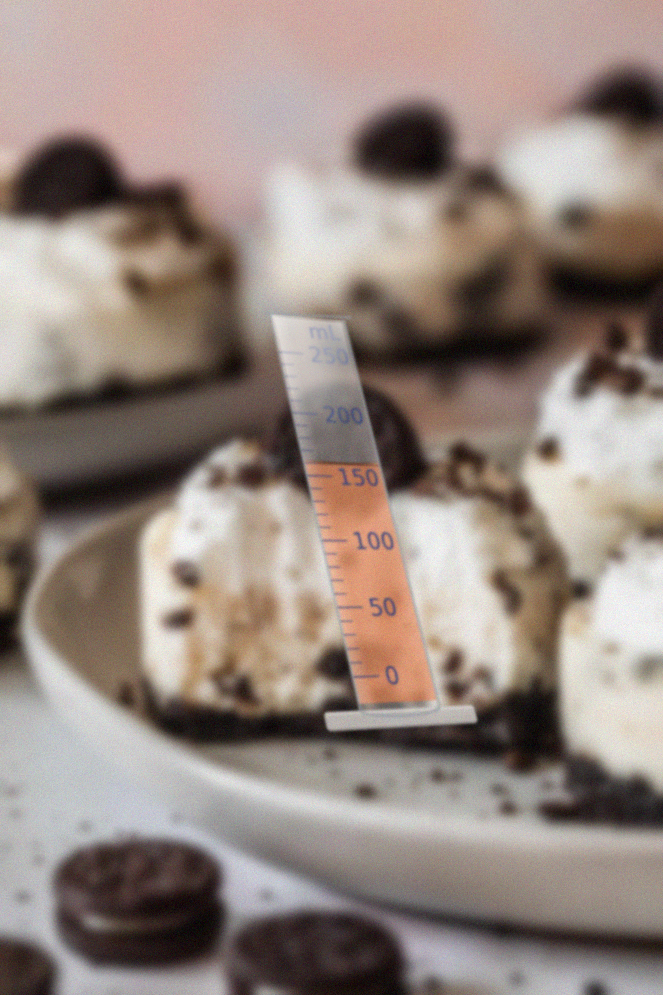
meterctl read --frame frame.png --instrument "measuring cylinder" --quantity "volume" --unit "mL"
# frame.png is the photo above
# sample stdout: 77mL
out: 160mL
